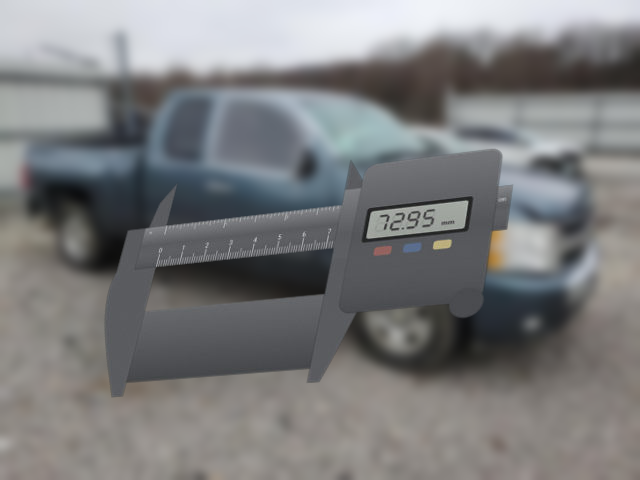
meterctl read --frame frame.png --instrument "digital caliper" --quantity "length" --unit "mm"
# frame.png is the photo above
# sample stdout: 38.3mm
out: 72.95mm
